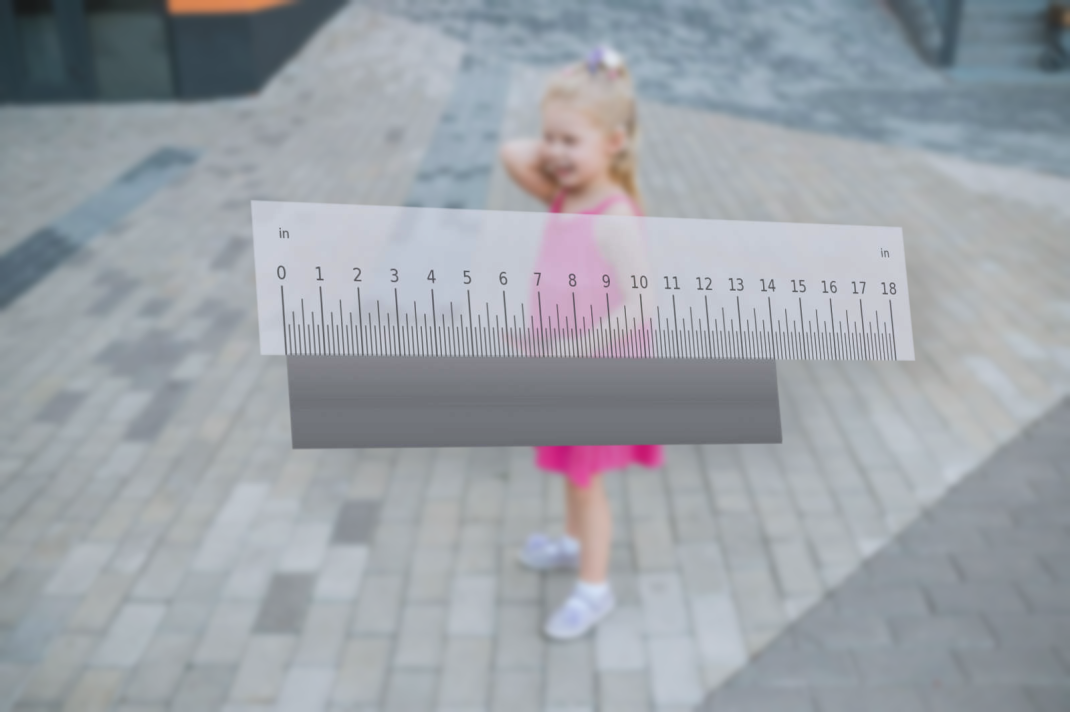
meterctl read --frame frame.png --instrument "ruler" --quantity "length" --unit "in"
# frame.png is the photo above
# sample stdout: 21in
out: 14in
